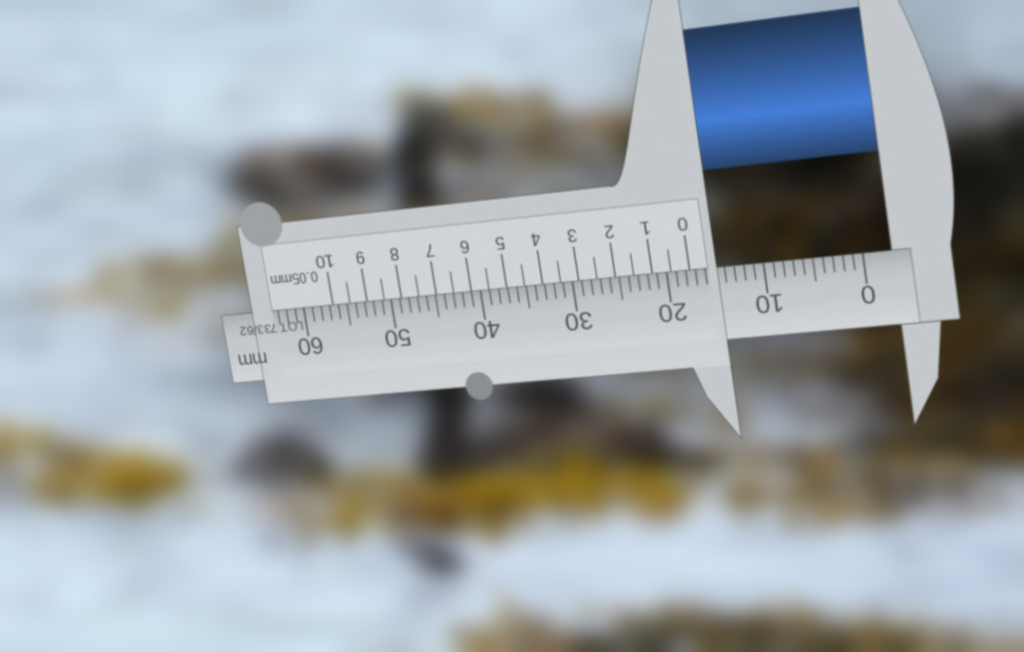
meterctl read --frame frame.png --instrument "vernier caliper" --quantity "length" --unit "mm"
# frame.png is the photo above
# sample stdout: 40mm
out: 17.6mm
